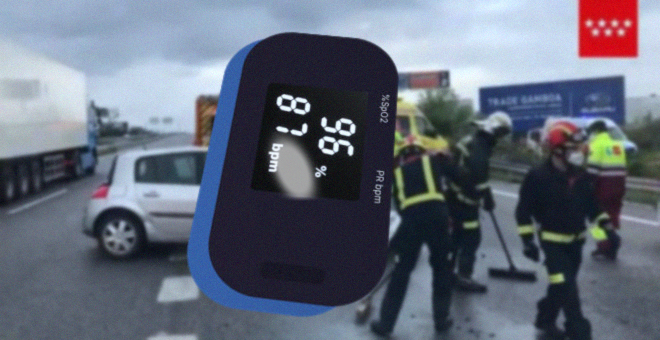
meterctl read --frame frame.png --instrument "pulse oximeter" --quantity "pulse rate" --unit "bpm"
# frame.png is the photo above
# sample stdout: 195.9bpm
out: 87bpm
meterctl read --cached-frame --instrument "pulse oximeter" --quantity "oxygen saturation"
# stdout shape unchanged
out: 96%
